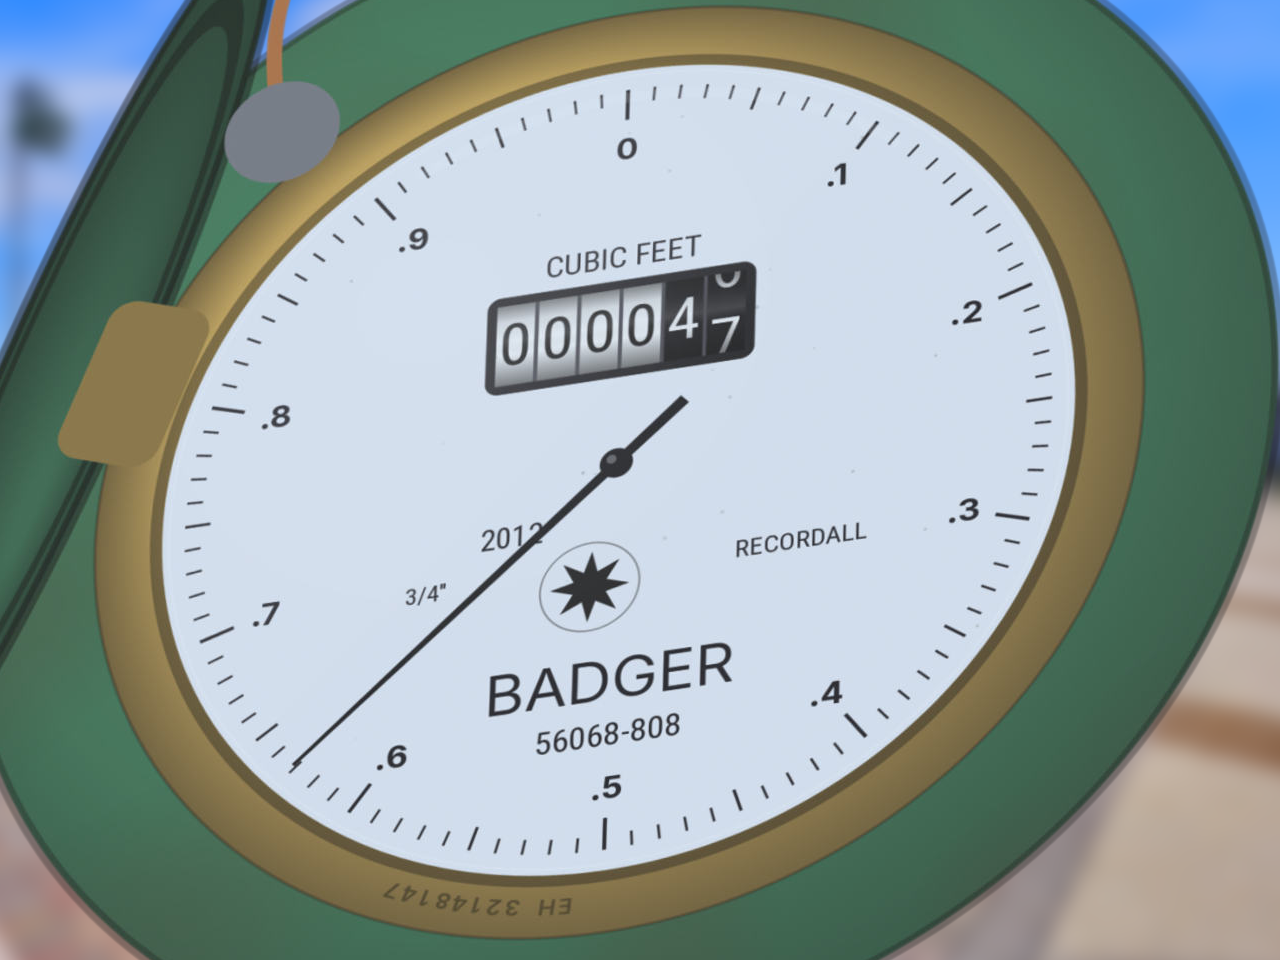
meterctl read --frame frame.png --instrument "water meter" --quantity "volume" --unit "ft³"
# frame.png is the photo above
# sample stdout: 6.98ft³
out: 46.63ft³
